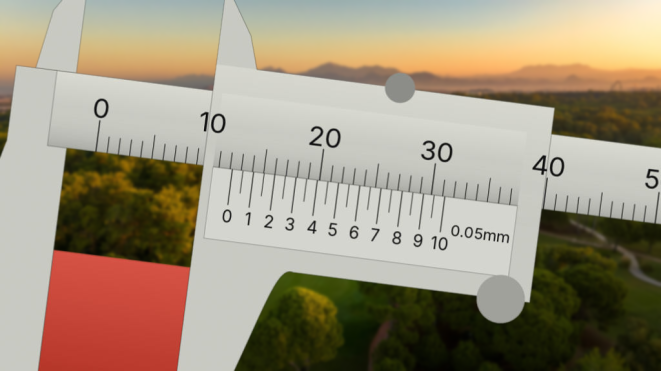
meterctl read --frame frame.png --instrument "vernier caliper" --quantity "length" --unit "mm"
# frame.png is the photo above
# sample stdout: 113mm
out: 12.2mm
